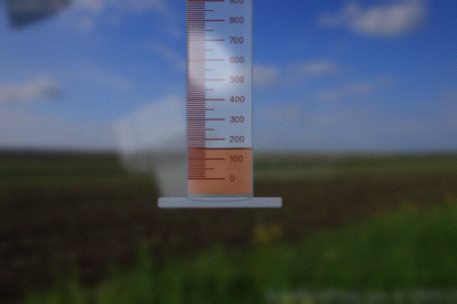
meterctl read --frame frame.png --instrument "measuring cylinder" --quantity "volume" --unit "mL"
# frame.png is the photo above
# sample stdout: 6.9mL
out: 150mL
